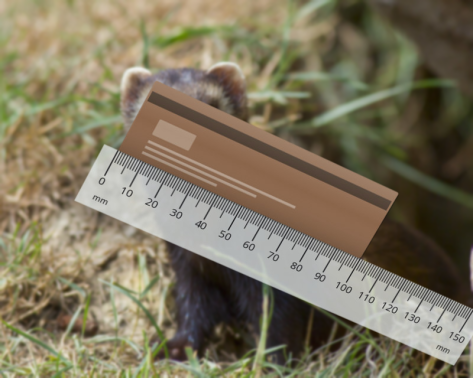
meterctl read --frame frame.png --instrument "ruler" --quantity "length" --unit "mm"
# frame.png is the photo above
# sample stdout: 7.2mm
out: 100mm
